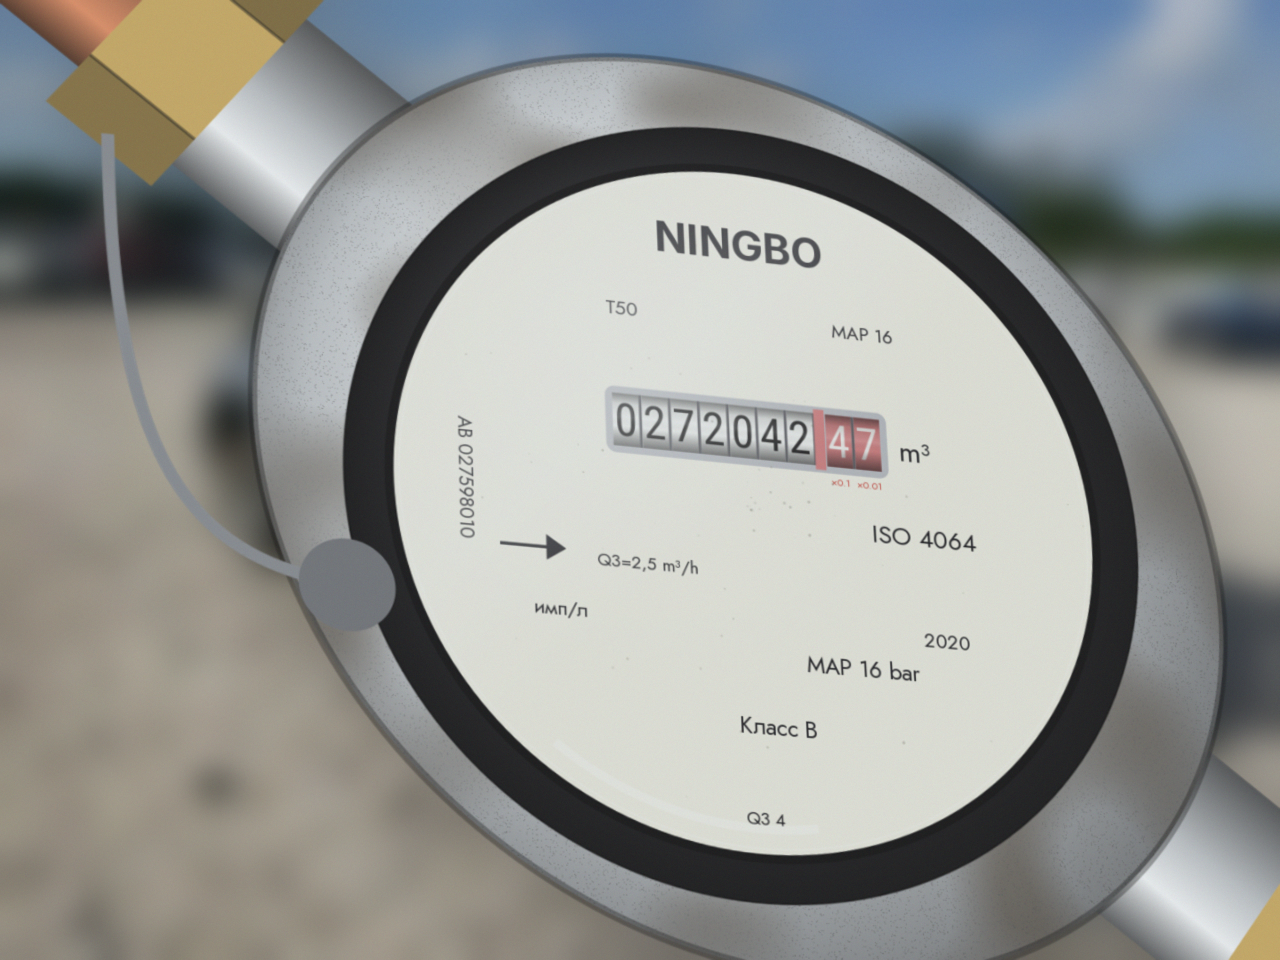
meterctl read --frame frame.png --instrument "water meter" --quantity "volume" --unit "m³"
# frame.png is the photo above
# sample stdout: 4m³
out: 272042.47m³
